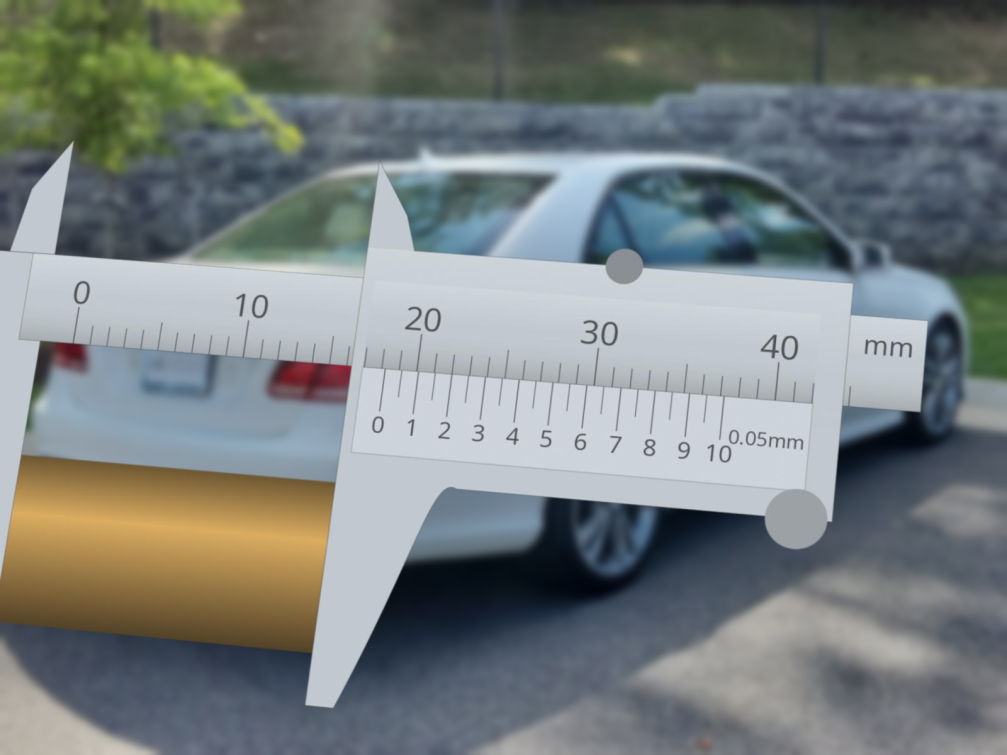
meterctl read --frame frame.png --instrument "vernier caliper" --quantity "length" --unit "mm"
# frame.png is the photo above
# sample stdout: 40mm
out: 18.2mm
